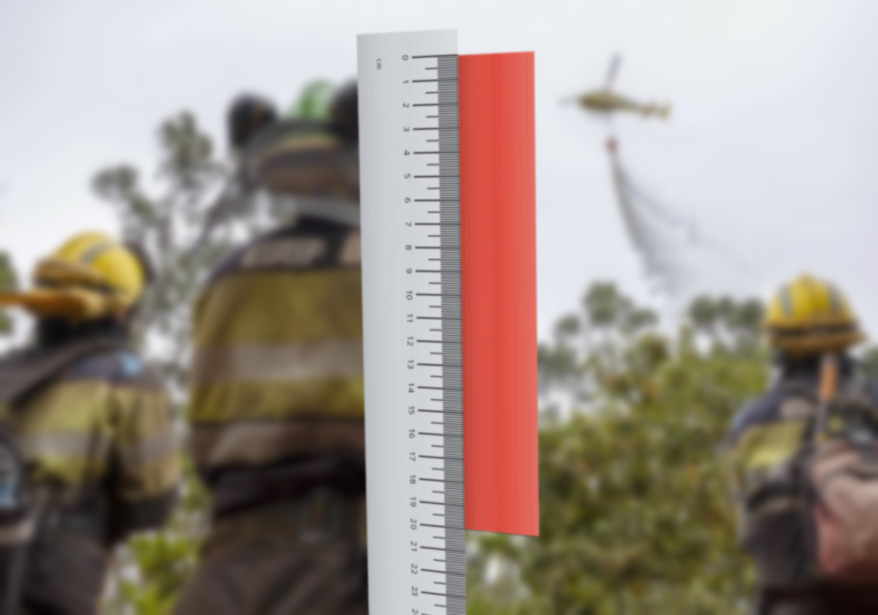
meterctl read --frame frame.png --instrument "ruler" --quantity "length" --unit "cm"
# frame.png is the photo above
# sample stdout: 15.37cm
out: 20cm
